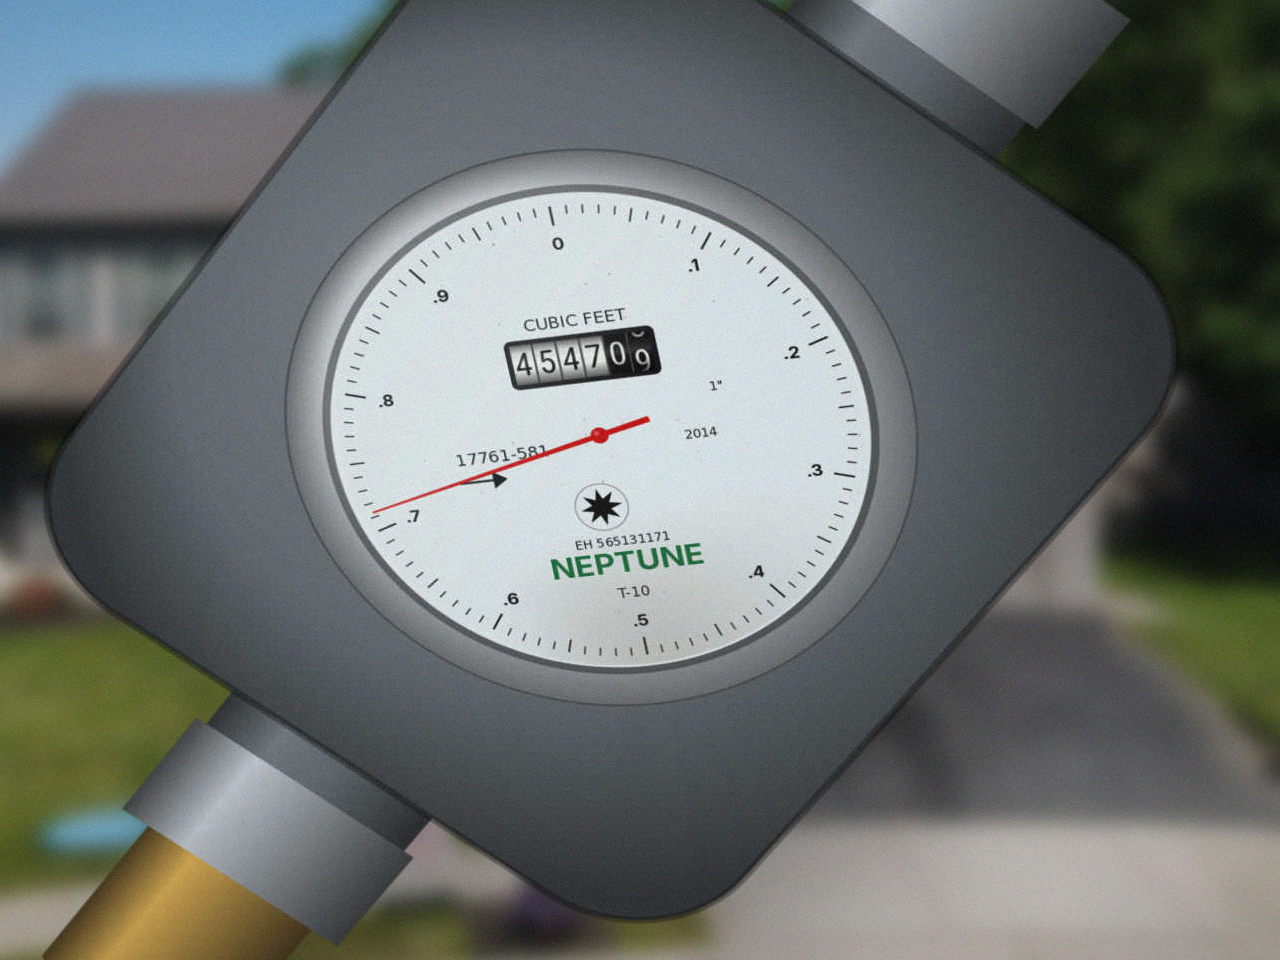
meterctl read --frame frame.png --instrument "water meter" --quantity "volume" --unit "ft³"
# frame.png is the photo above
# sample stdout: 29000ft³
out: 454708.71ft³
